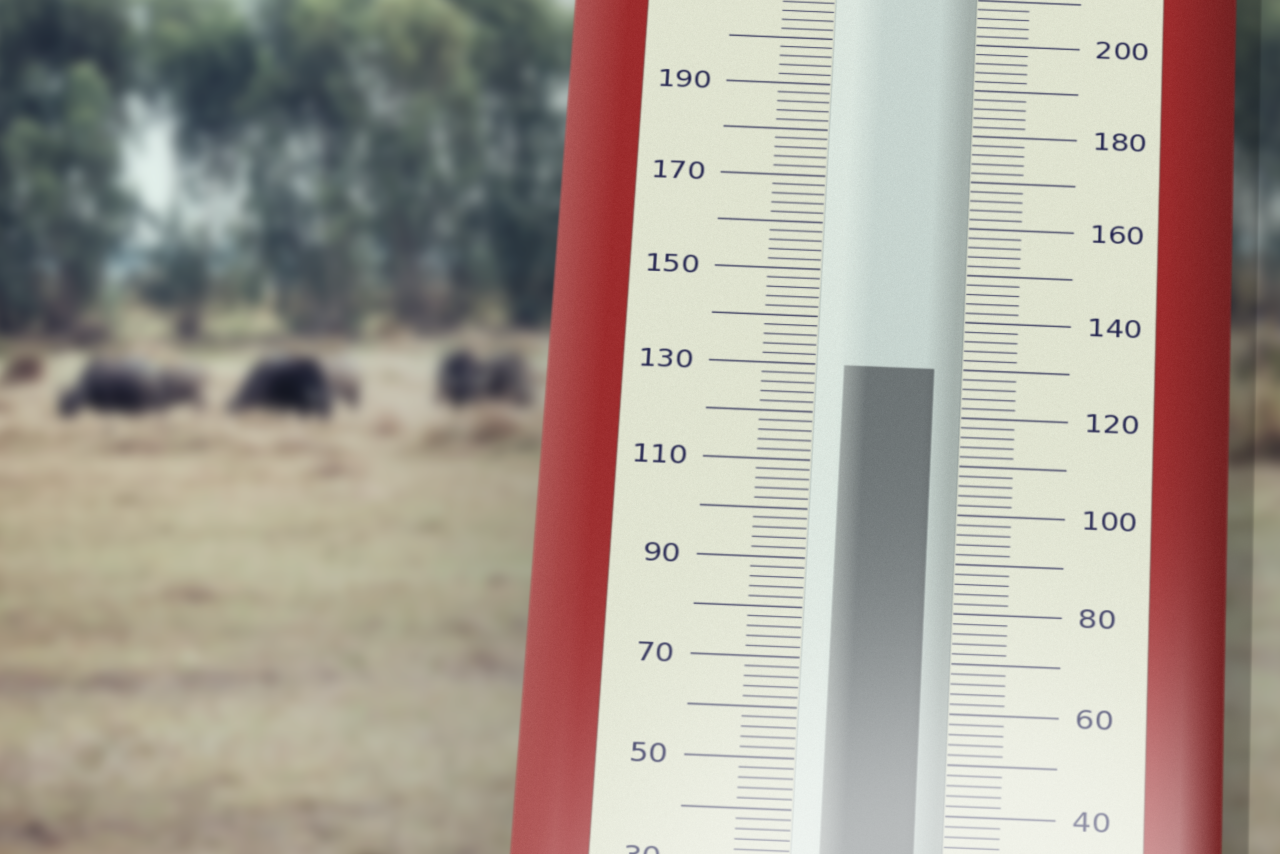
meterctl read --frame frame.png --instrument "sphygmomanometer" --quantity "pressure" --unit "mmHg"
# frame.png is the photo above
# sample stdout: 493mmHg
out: 130mmHg
